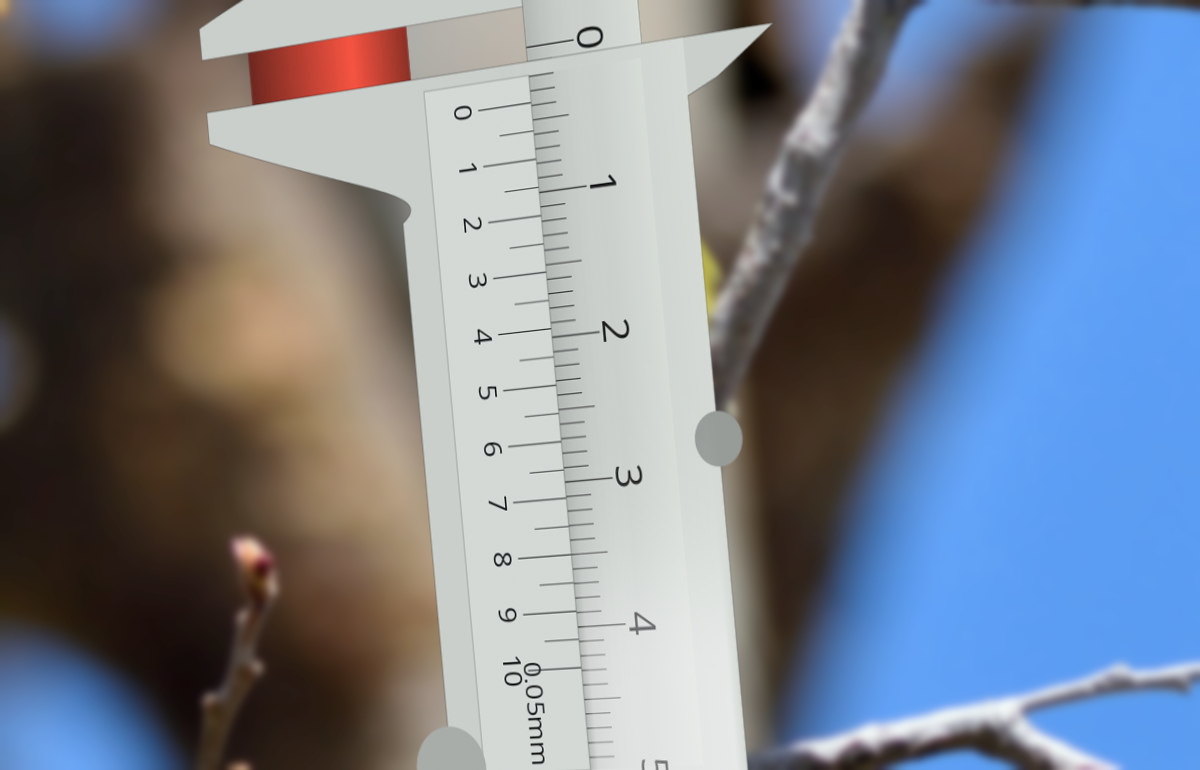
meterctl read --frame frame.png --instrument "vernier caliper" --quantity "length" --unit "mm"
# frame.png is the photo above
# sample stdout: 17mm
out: 3.8mm
